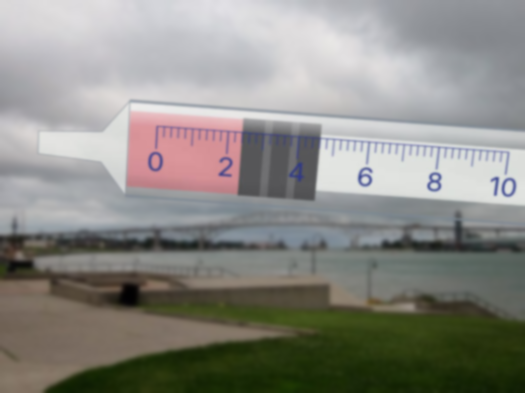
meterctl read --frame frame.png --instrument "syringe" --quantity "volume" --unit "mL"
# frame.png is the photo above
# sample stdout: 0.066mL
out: 2.4mL
